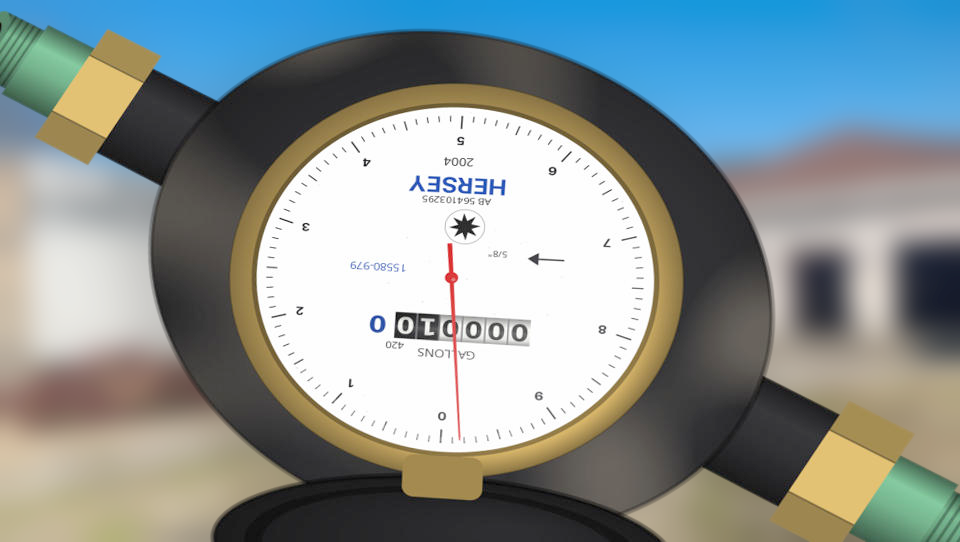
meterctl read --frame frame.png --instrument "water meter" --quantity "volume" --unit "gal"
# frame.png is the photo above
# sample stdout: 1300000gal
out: 99.8gal
